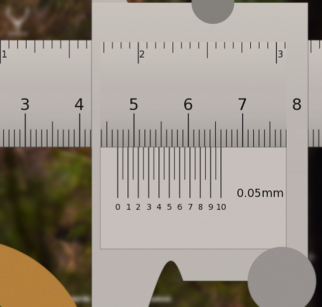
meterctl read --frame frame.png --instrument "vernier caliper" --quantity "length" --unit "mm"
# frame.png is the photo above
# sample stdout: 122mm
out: 47.0mm
